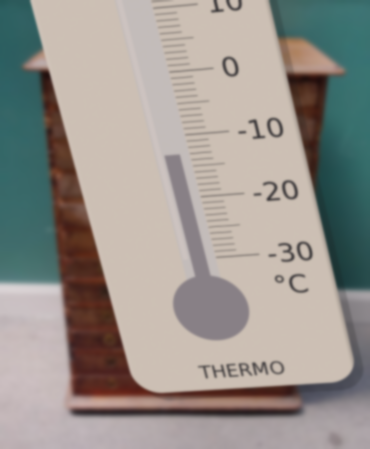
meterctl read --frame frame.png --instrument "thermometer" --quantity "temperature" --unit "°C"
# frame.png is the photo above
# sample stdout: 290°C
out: -13°C
